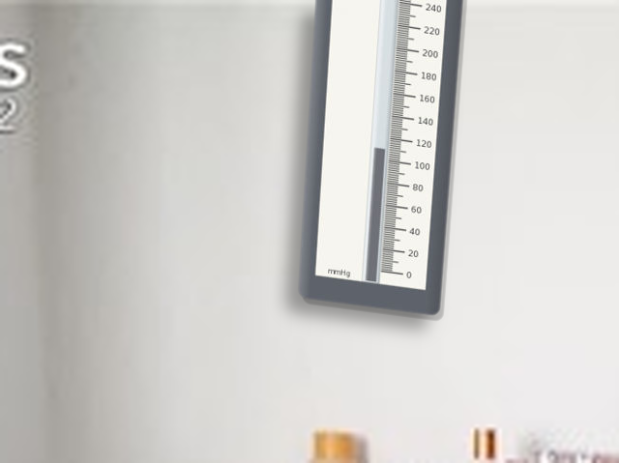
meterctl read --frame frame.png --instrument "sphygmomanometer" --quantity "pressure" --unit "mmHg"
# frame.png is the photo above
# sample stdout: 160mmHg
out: 110mmHg
